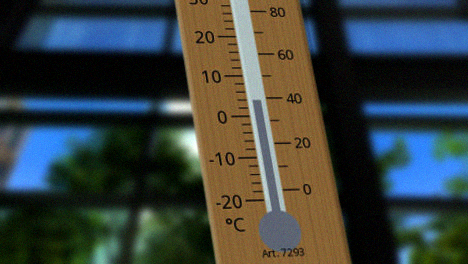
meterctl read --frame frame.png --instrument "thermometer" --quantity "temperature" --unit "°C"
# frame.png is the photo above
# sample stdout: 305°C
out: 4°C
